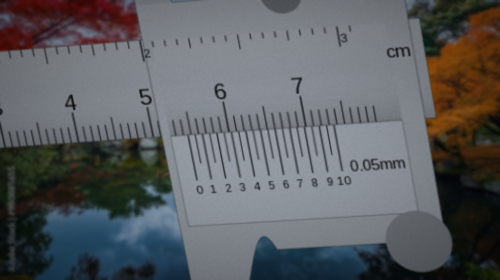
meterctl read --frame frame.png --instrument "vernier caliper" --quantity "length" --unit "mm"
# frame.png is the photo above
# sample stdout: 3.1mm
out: 54.6mm
